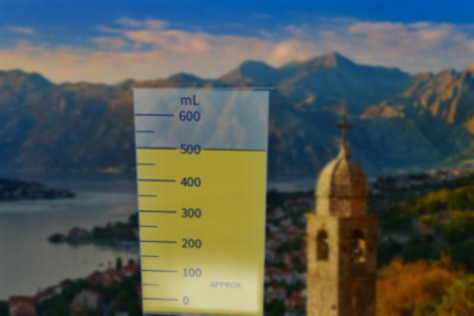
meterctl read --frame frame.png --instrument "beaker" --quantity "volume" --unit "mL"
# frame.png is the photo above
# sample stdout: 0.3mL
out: 500mL
